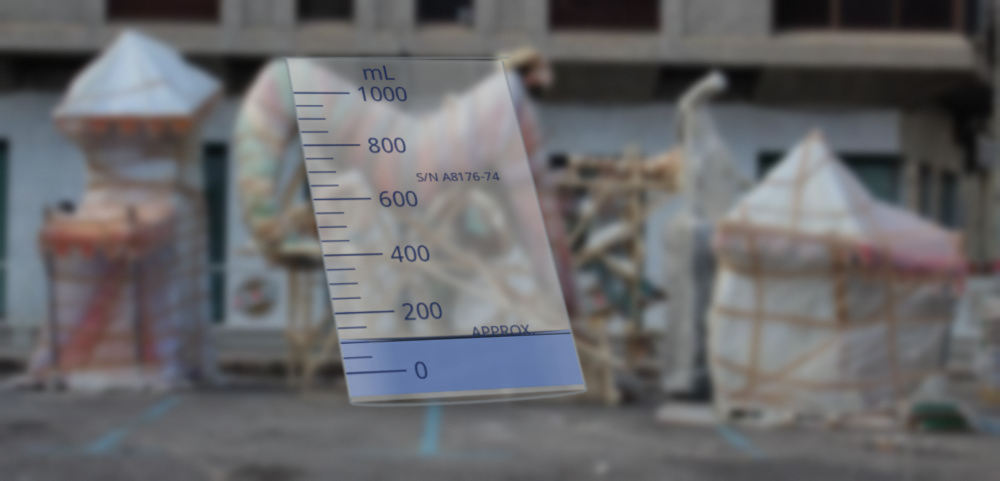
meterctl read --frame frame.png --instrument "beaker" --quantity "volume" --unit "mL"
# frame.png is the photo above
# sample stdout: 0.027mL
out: 100mL
